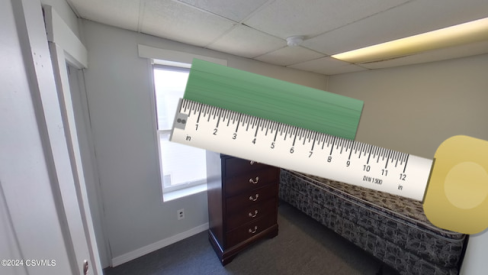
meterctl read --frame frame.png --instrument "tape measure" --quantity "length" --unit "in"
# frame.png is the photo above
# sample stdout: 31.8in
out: 9in
